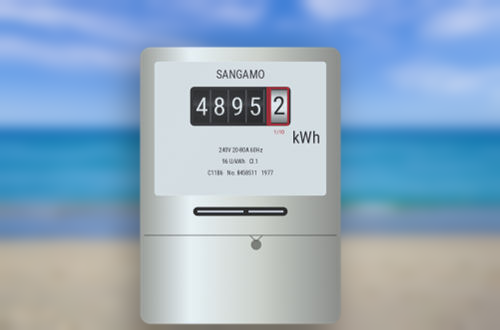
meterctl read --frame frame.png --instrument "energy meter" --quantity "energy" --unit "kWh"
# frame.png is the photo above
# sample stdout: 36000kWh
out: 4895.2kWh
